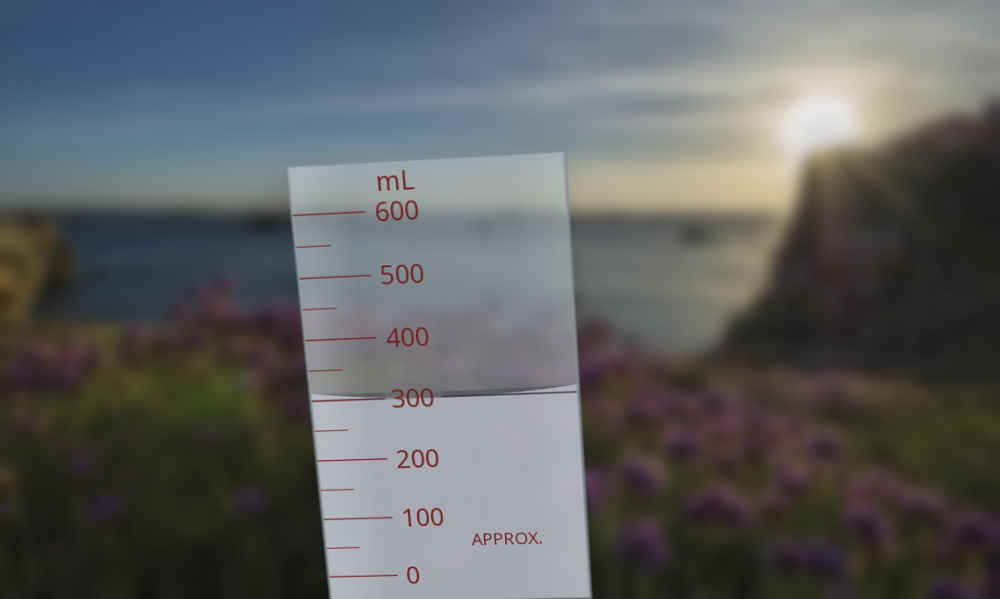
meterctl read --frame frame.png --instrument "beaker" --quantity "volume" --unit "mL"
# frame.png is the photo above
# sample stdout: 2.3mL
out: 300mL
